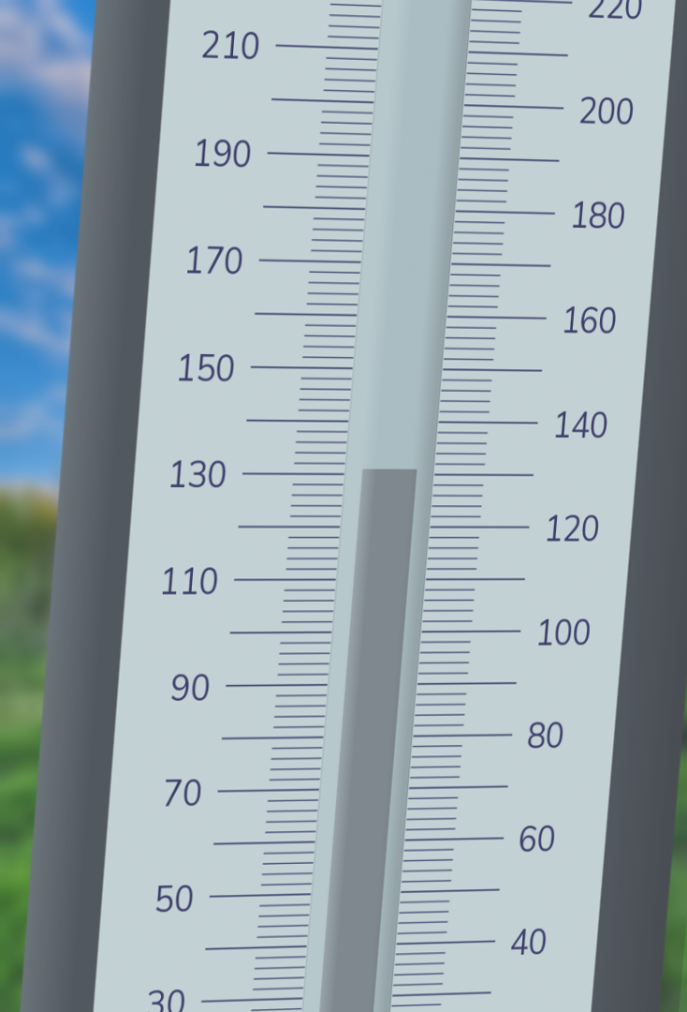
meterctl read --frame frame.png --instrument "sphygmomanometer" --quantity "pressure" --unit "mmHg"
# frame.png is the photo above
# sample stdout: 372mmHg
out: 131mmHg
